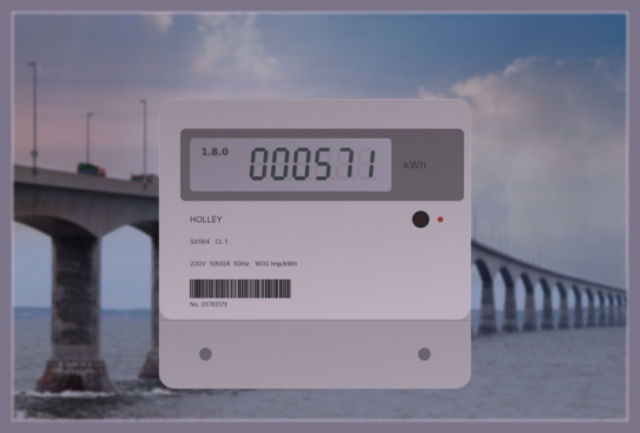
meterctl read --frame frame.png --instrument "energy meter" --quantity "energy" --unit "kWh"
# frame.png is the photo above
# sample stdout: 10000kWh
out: 571kWh
